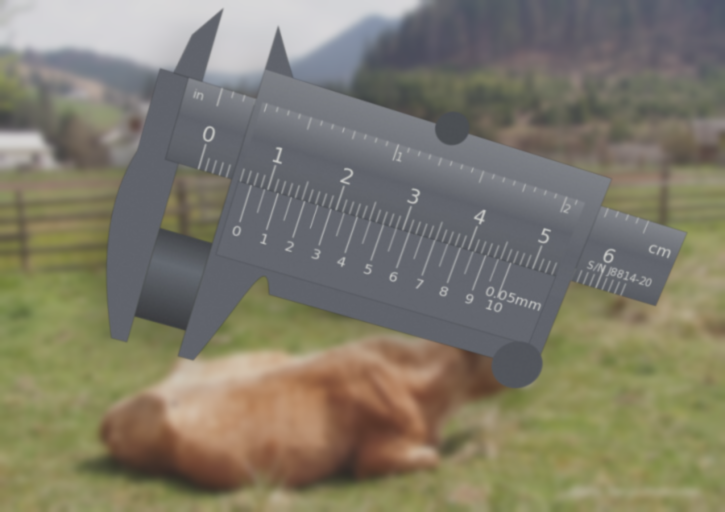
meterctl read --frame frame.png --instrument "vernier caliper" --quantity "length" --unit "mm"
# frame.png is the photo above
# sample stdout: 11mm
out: 7.6mm
